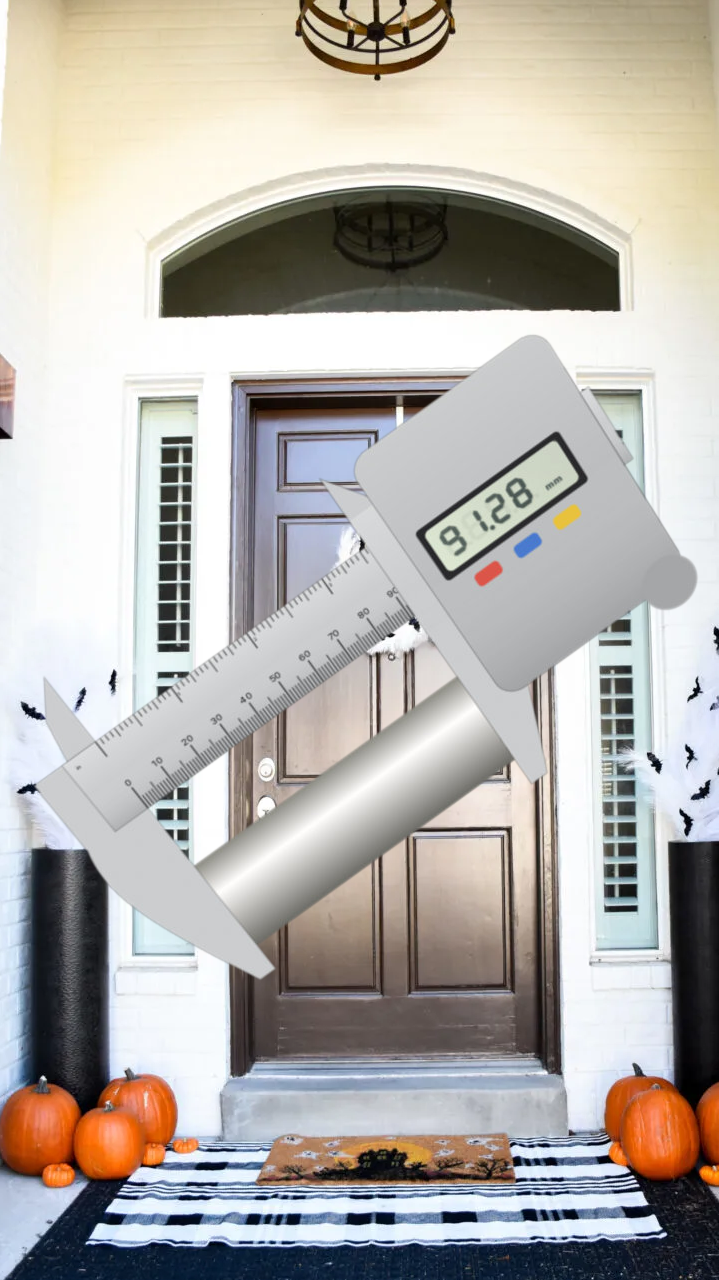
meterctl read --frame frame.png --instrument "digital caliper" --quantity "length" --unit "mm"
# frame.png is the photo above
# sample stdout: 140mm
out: 91.28mm
